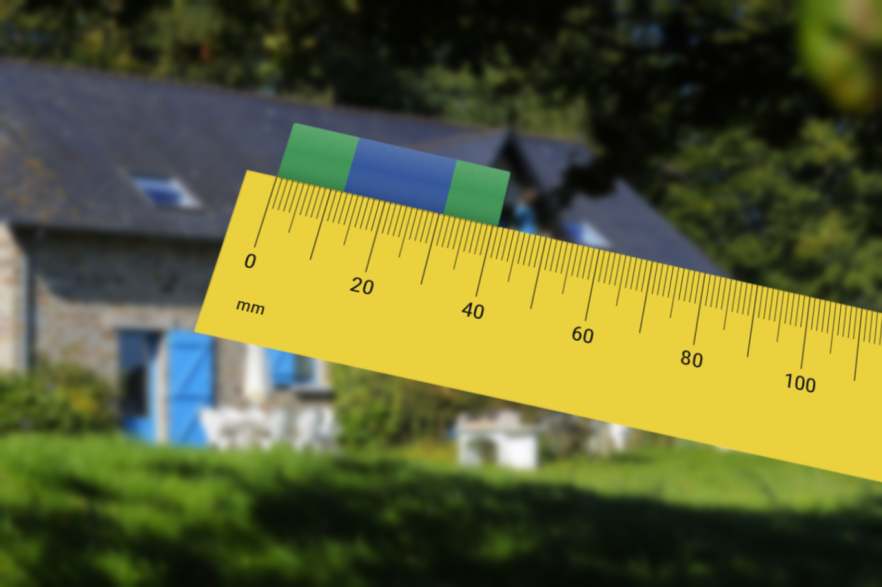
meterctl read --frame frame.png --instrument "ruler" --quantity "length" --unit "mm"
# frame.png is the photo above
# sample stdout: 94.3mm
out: 41mm
